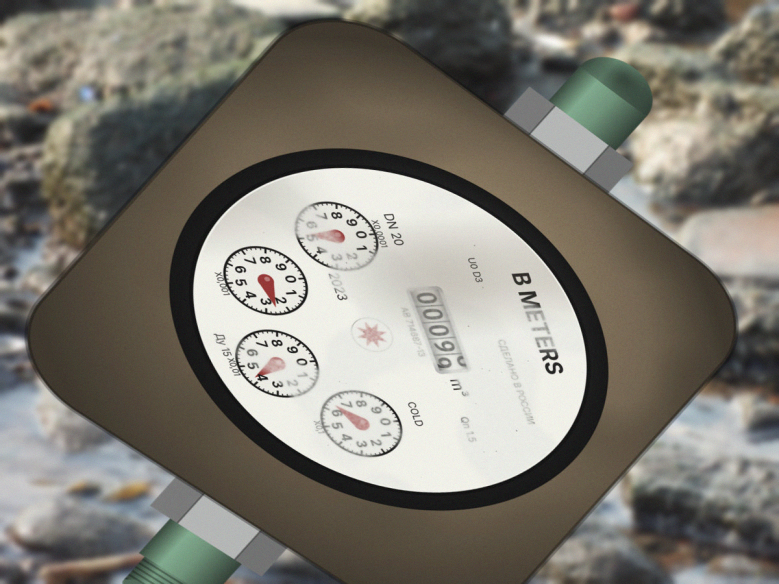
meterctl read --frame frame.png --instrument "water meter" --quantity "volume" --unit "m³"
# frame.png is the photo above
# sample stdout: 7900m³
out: 98.6425m³
